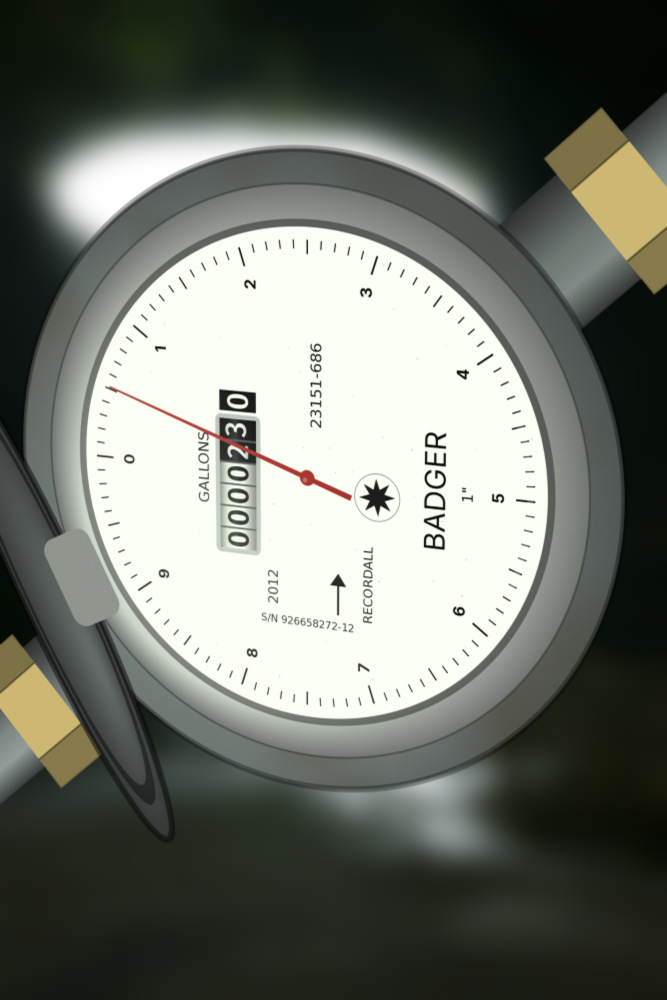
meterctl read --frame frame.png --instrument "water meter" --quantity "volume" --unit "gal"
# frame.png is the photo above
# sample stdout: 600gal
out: 230.5gal
